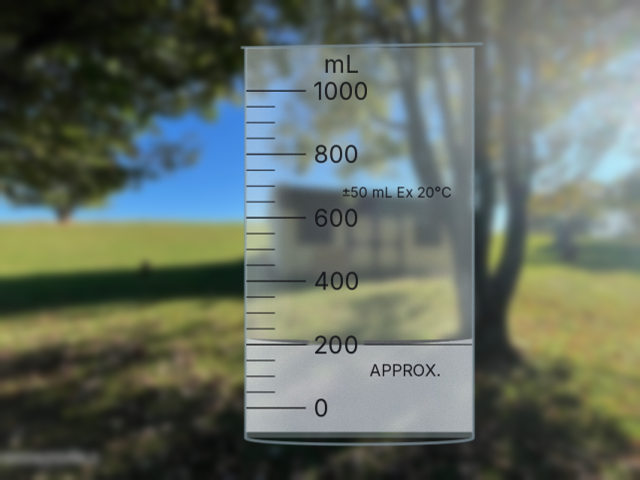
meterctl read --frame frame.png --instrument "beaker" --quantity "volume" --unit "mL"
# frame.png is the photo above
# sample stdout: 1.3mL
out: 200mL
